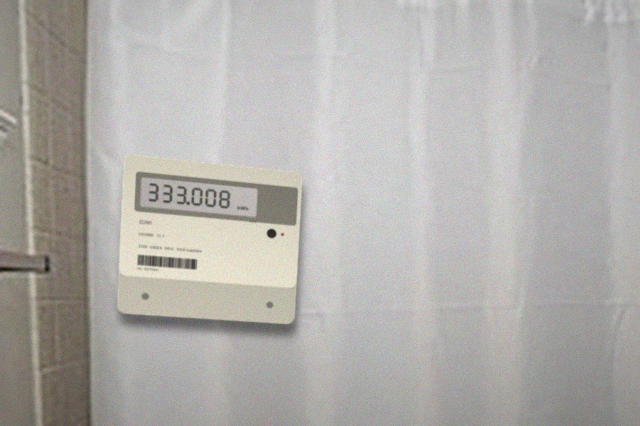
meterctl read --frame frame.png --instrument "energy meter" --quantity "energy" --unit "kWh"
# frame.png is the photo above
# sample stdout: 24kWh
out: 333.008kWh
